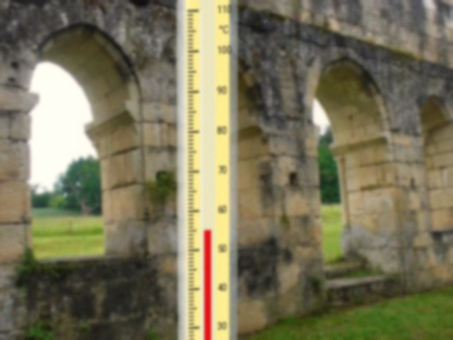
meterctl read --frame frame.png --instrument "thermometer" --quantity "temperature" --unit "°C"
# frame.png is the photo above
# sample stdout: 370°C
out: 55°C
